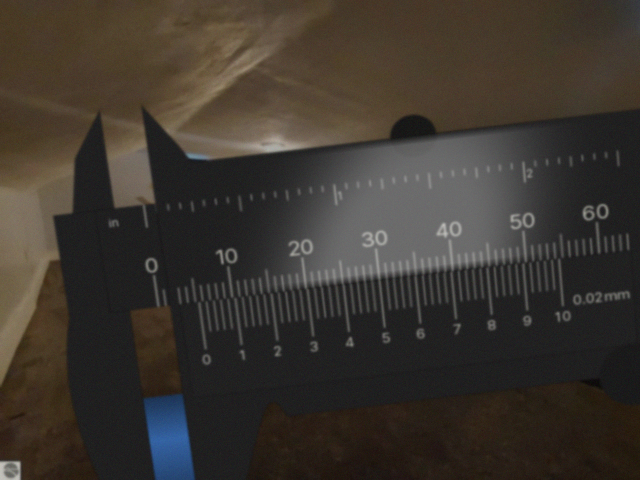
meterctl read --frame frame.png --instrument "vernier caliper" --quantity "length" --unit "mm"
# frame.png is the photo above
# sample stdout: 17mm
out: 5.5mm
